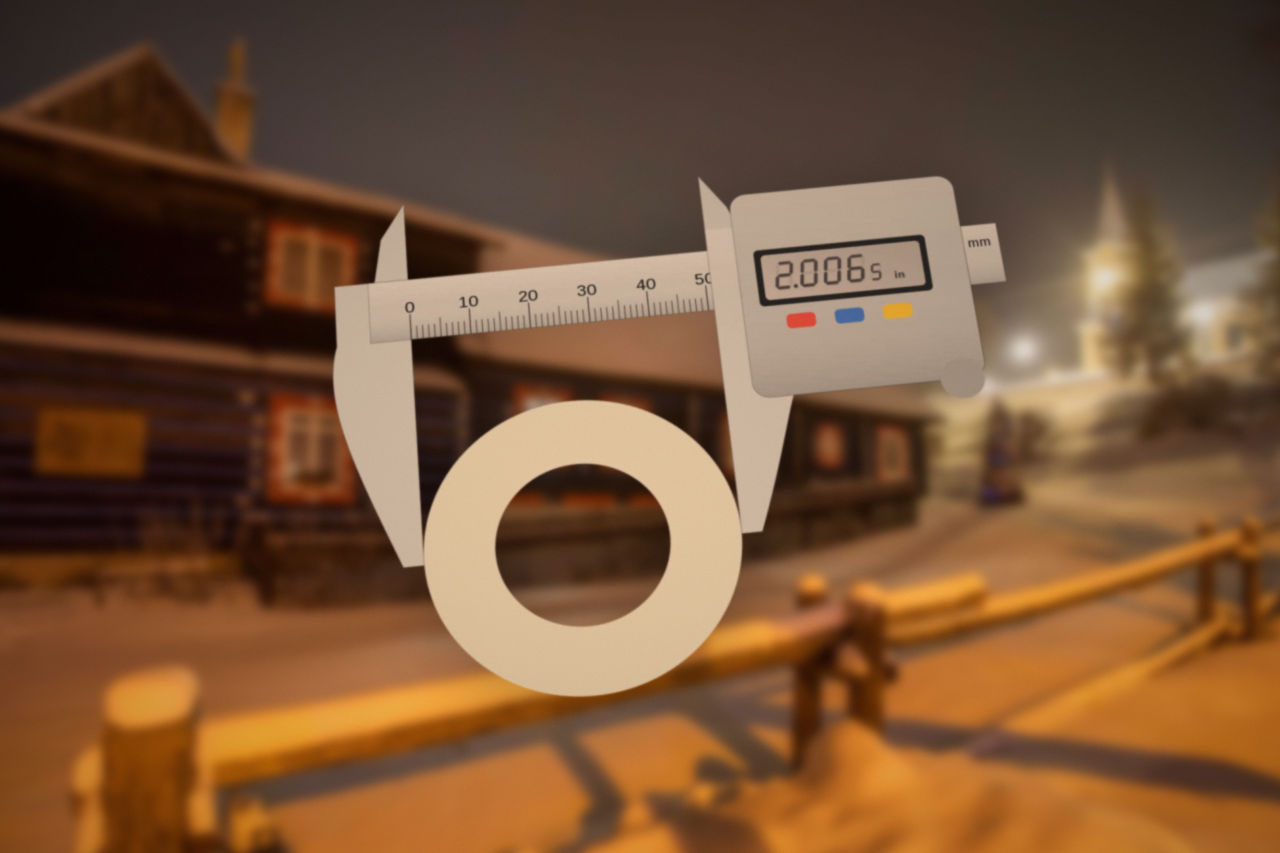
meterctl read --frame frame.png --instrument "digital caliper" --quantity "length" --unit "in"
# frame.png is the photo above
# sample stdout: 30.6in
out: 2.0065in
